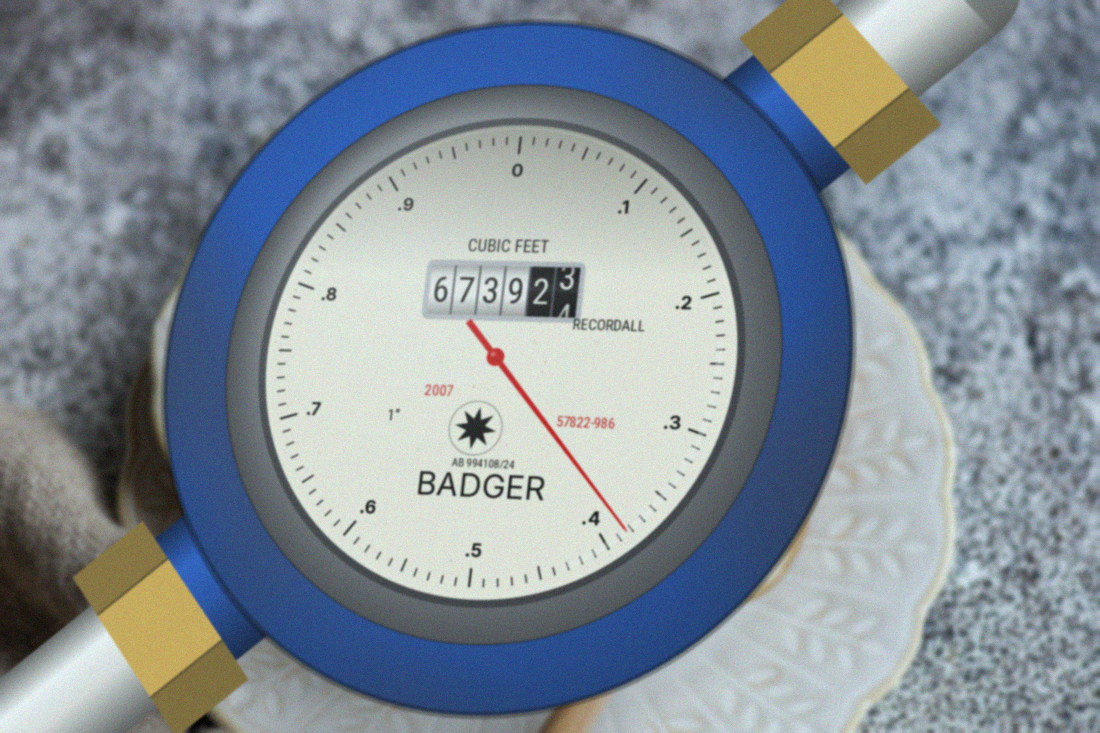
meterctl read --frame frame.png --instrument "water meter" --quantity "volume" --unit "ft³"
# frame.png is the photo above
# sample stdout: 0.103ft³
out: 673923.38ft³
